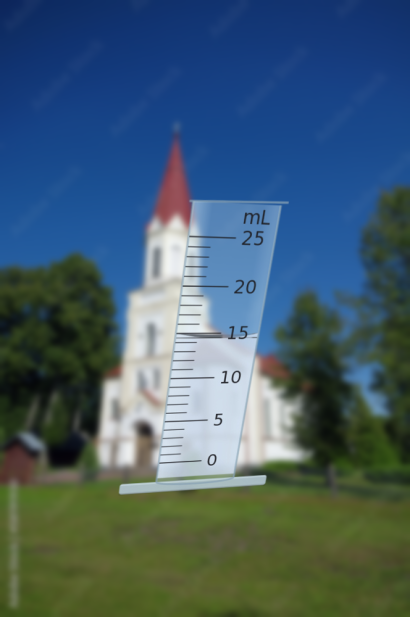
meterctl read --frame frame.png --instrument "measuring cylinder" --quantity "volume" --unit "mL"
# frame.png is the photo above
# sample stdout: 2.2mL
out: 14.5mL
